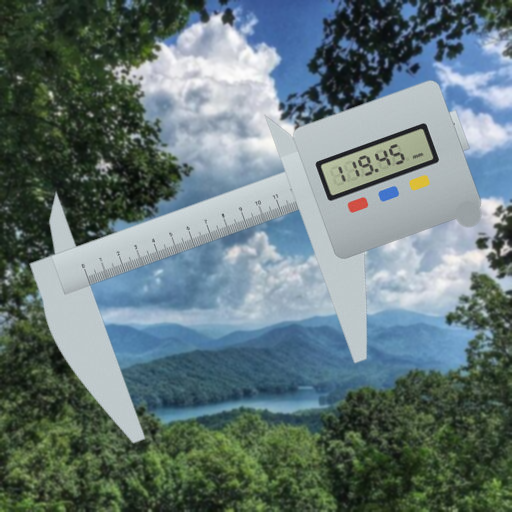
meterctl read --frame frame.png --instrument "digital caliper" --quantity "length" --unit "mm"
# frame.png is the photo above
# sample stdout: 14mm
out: 119.45mm
